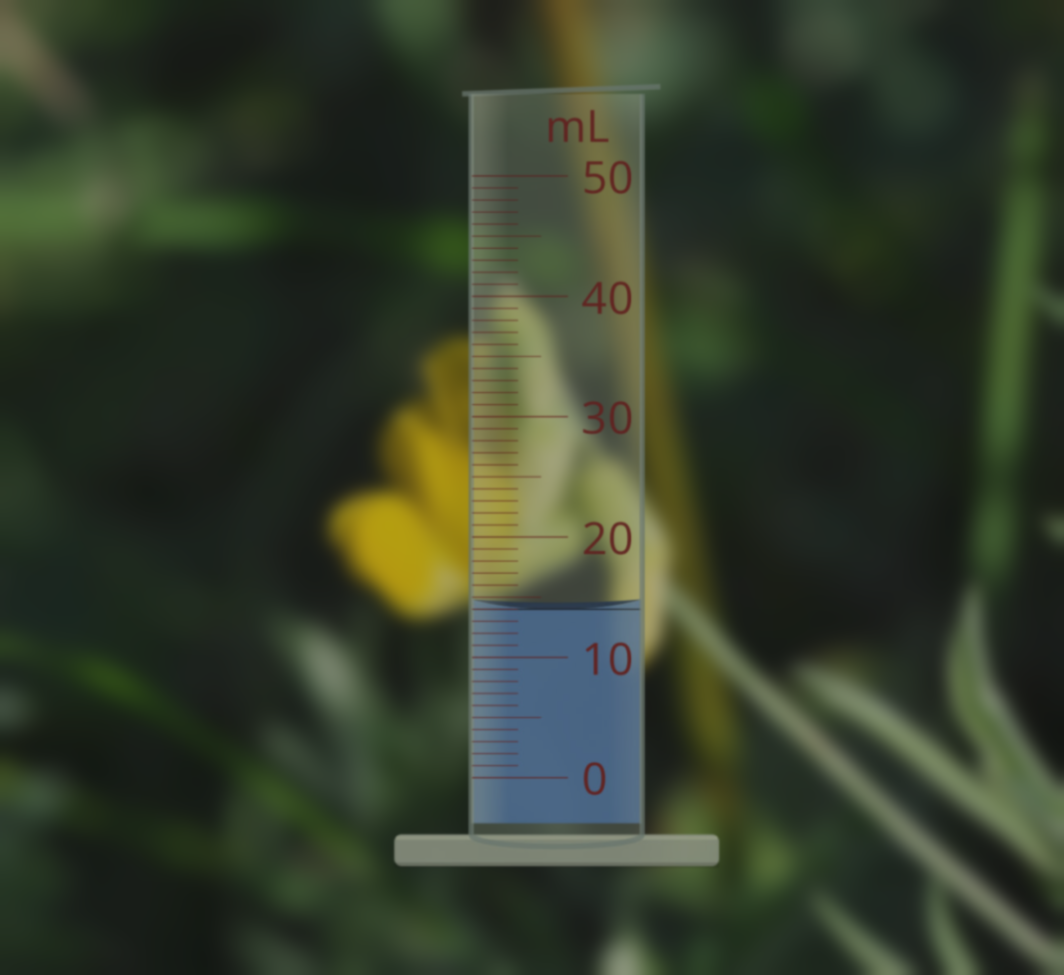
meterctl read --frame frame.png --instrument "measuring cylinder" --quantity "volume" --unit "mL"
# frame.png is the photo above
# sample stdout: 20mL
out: 14mL
